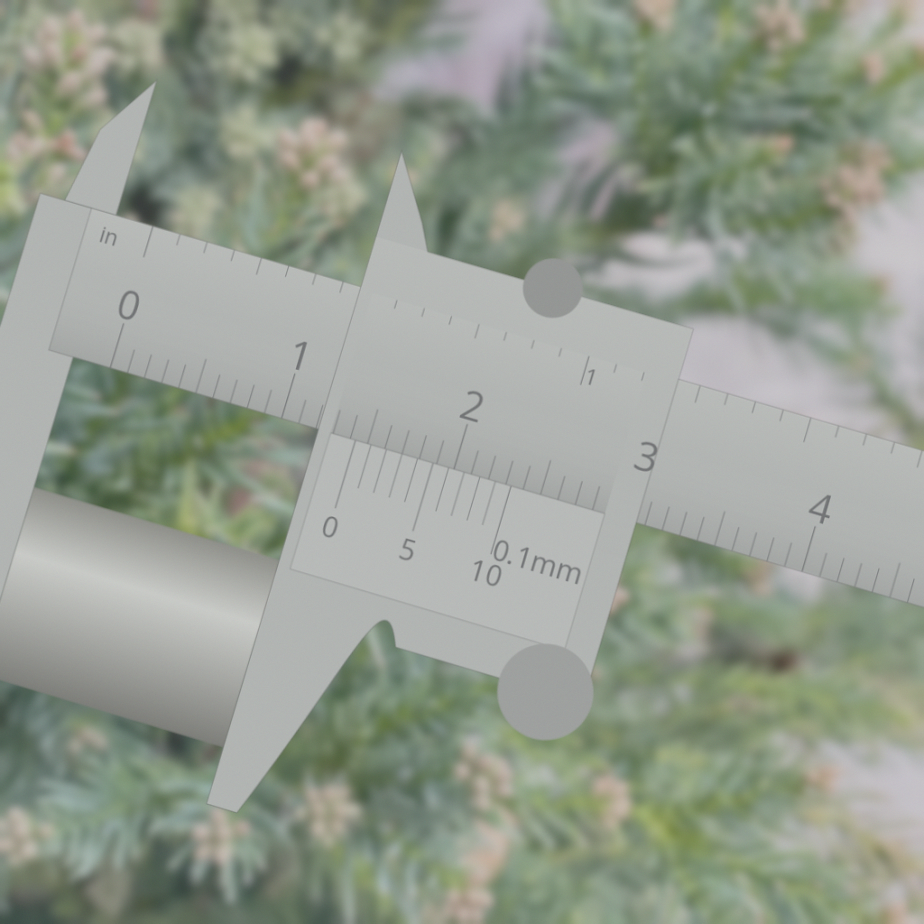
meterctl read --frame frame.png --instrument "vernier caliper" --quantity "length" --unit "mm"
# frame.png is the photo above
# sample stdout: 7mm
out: 14.3mm
